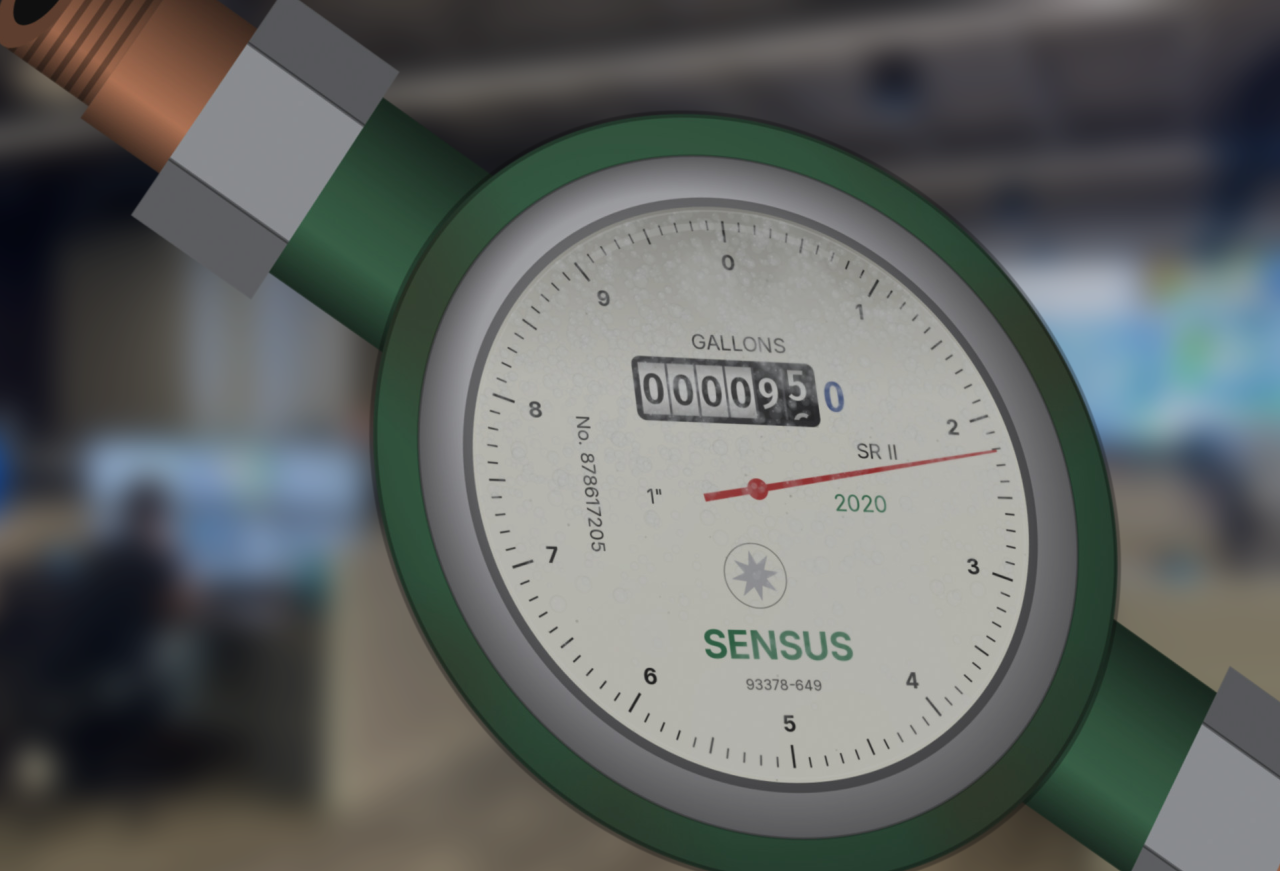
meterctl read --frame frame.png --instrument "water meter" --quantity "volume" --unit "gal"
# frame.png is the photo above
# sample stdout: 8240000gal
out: 952.2gal
